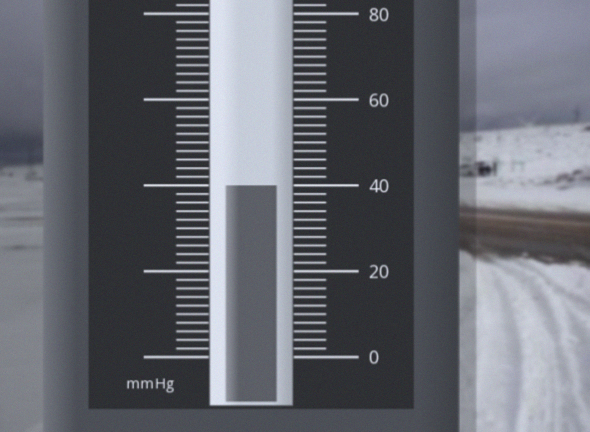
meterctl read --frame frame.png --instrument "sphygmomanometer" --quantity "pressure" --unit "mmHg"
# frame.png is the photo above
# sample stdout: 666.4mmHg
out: 40mmHg
